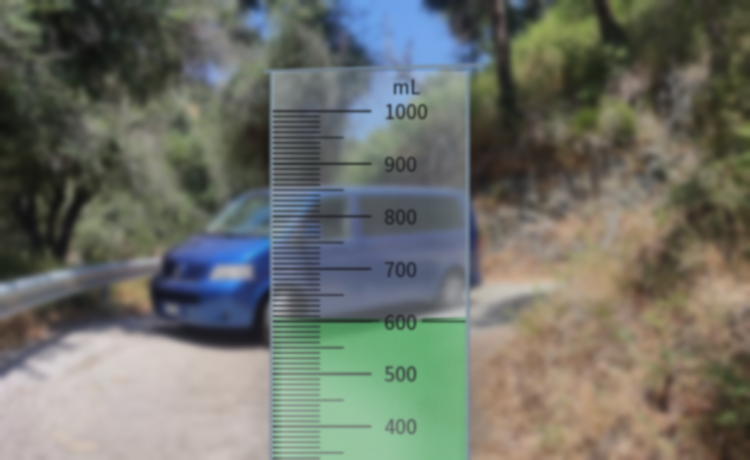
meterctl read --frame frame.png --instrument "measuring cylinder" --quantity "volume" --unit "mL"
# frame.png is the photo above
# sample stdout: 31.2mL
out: 600mL
